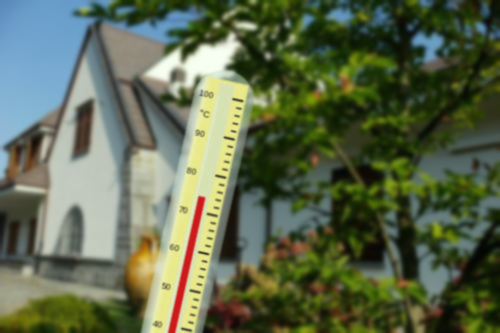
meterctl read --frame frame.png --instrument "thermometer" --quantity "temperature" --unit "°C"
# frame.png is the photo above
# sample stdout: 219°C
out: 74°C
